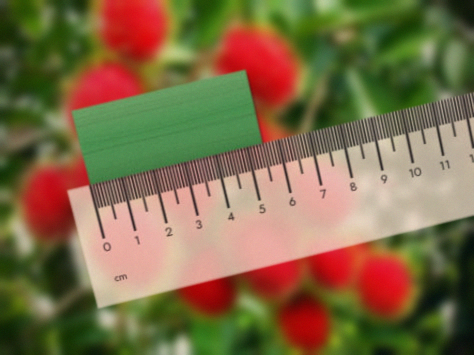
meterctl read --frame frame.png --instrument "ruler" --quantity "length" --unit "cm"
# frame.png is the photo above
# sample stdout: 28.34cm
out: 5.5cm
